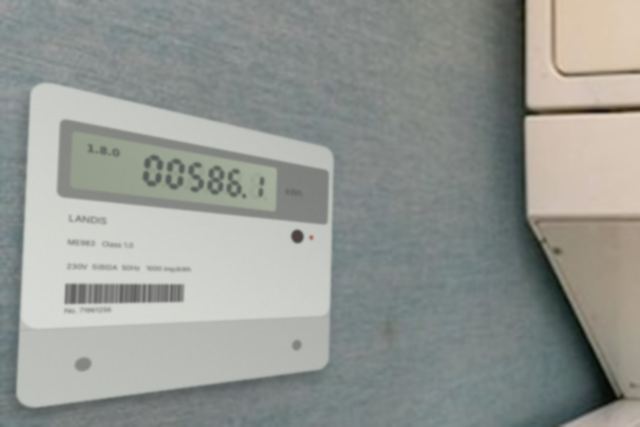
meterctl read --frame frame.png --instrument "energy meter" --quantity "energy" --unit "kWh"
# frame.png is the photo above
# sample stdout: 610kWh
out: 586.1kWh
